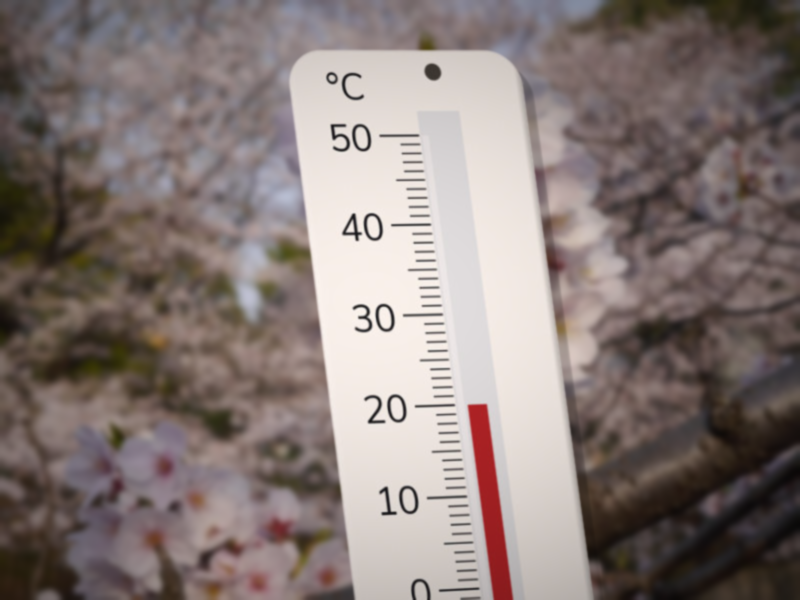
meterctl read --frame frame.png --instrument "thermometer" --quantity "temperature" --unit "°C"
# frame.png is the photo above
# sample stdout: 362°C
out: 20°C
